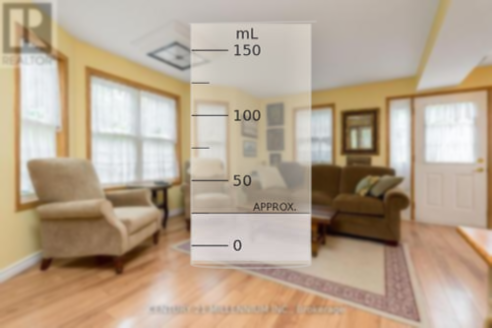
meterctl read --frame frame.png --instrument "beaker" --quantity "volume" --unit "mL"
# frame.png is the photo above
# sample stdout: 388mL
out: 25mL
